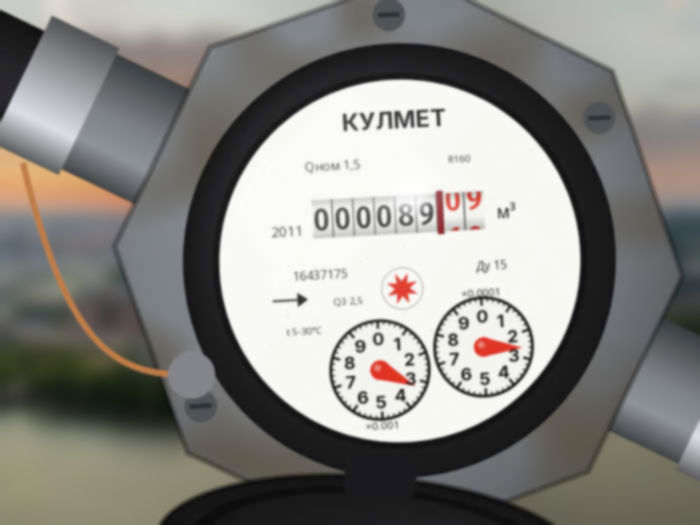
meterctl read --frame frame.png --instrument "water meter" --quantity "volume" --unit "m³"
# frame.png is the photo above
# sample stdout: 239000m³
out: 89.0932m³
